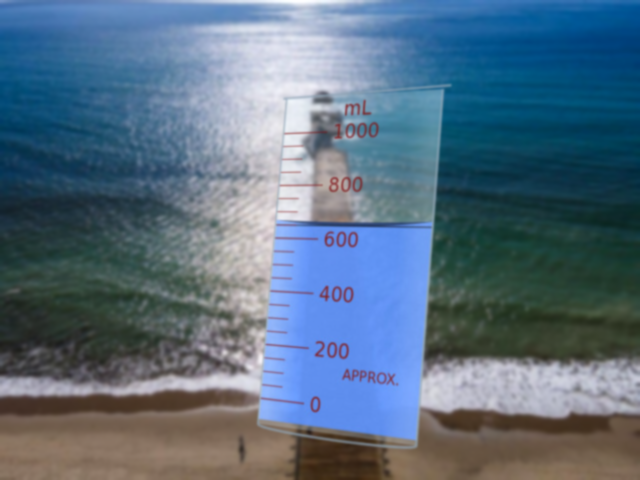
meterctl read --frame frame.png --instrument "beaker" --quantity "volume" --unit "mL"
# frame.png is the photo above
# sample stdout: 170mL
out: 650mL
